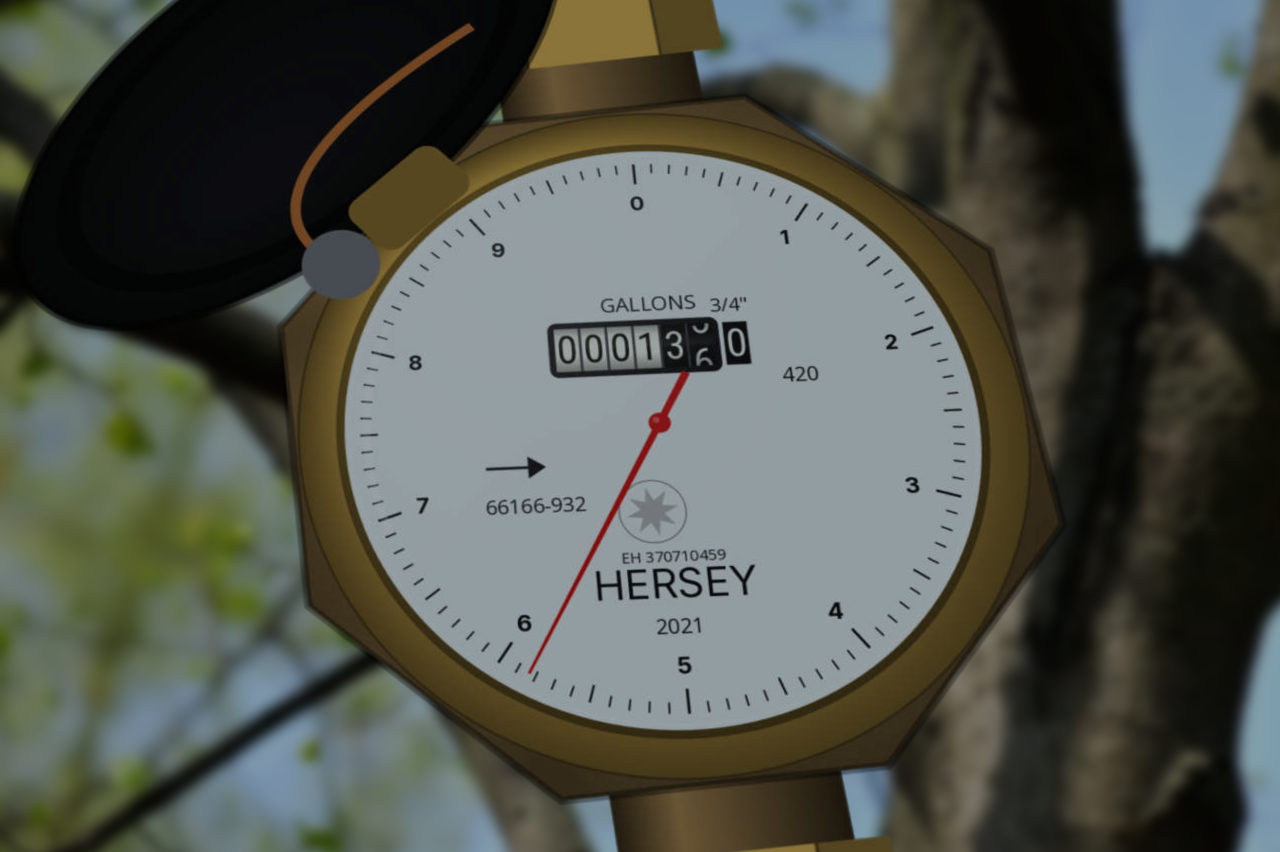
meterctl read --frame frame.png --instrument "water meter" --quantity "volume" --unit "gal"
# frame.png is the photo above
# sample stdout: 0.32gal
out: 1355.8gal
